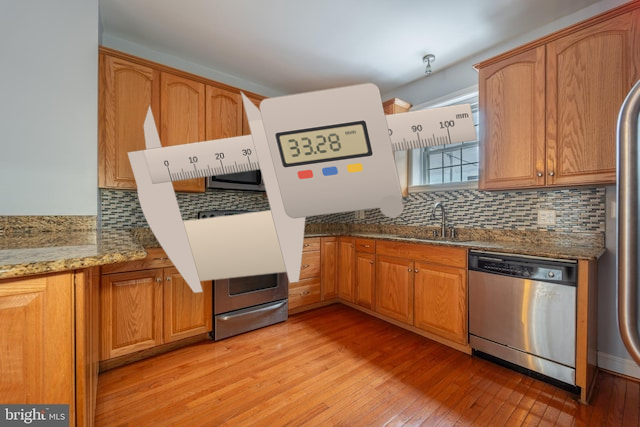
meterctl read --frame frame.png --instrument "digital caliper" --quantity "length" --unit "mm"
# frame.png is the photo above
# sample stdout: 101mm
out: 33.28mm
